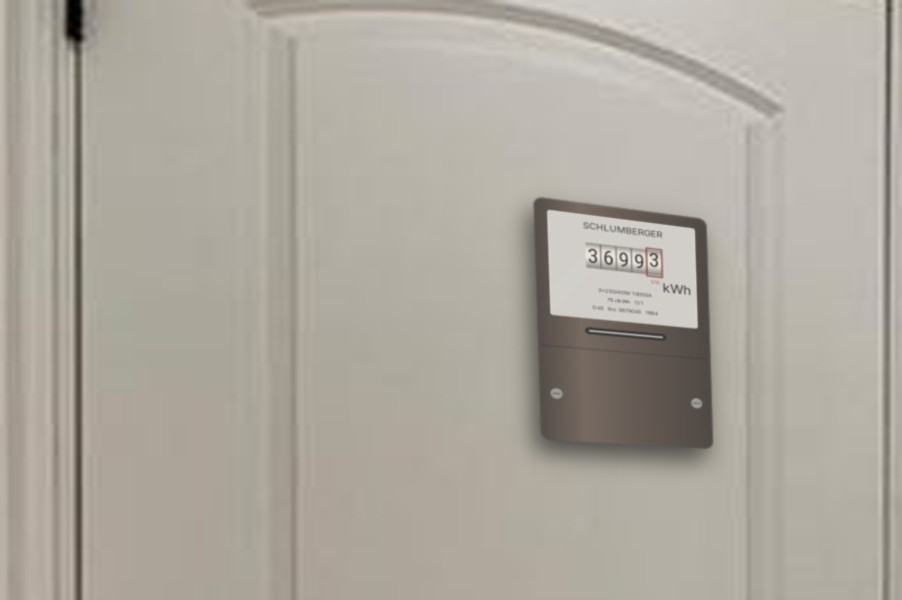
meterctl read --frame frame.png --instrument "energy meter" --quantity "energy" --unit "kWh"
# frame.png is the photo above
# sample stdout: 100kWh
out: 3699.3kWh
